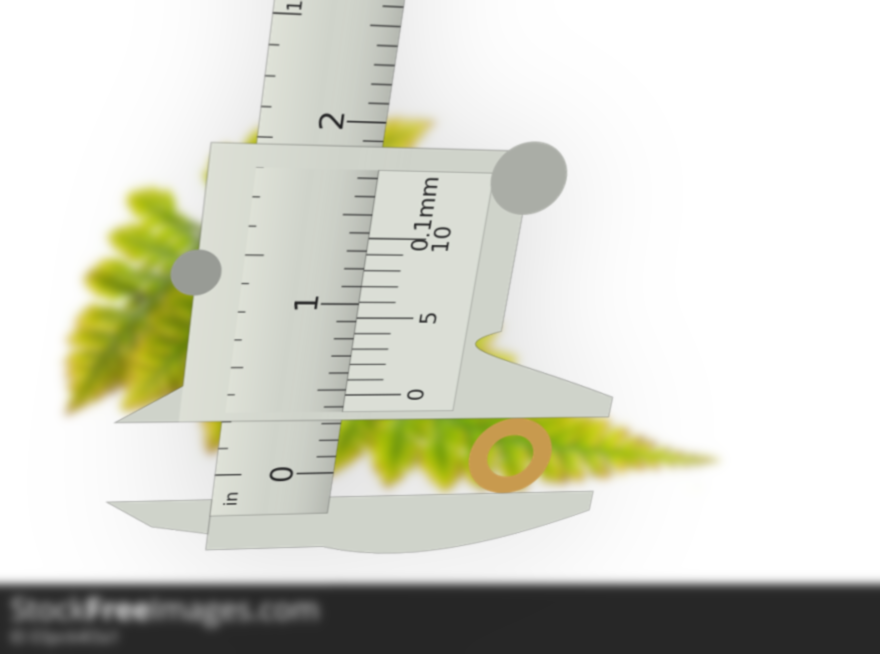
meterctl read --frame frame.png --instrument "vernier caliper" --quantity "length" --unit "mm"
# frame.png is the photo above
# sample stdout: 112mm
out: 4.7mm
